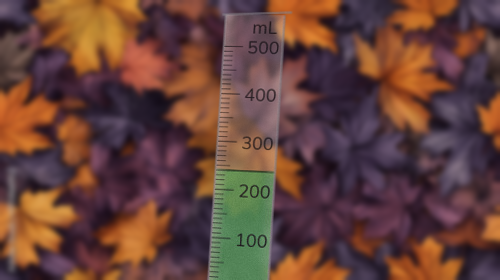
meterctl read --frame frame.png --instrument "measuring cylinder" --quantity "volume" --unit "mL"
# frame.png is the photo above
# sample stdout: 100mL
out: 240mL
